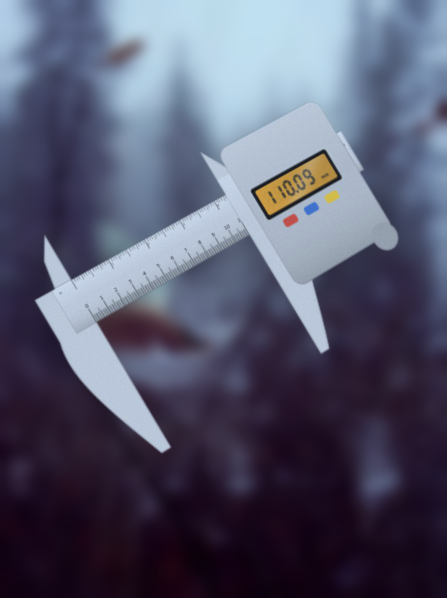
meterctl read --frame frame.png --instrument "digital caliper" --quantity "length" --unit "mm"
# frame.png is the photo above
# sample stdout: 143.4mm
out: 110.09mm
